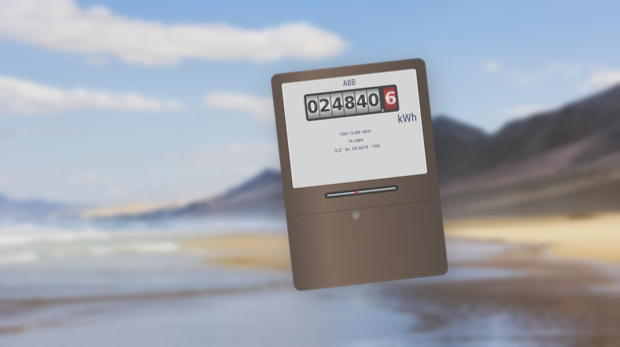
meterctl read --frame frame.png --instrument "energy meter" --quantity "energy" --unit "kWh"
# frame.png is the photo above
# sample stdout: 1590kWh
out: 24840.6kWh
